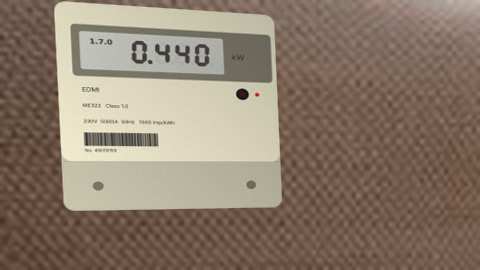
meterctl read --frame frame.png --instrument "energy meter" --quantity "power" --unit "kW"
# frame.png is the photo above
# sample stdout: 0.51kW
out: 0.440kW
